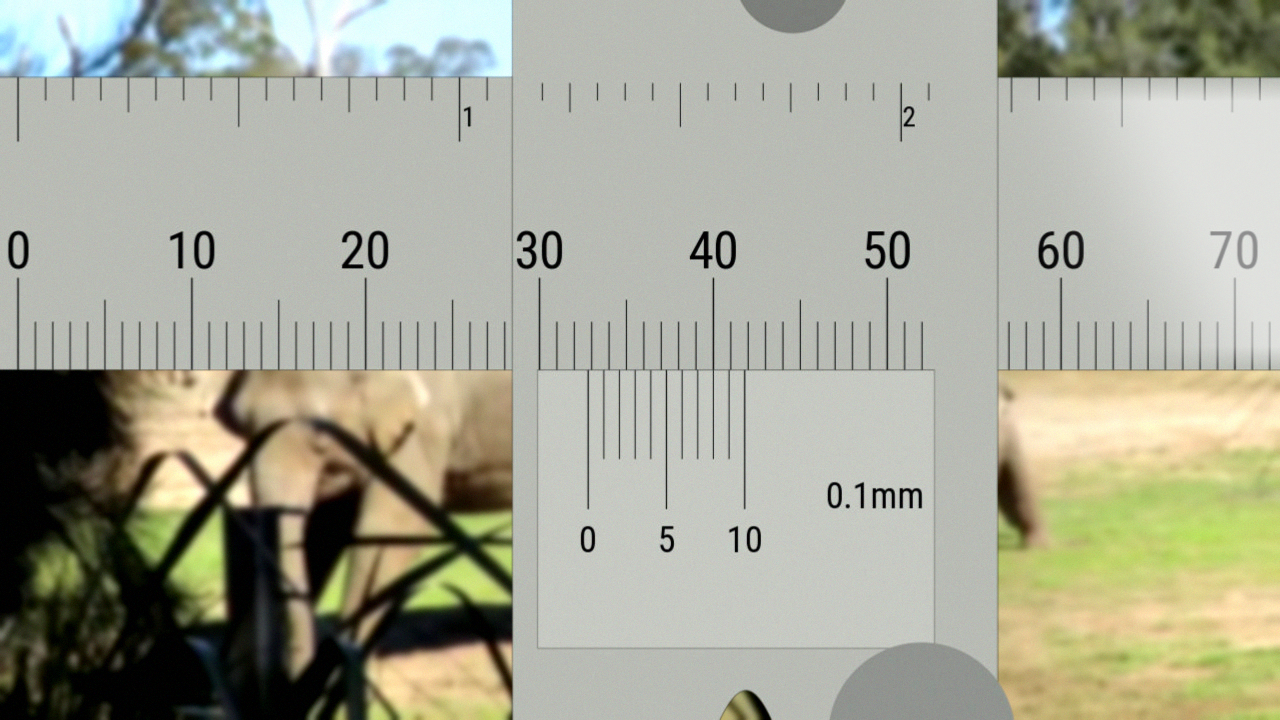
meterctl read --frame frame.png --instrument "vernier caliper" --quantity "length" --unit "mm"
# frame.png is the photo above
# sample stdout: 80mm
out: 32.8mm
